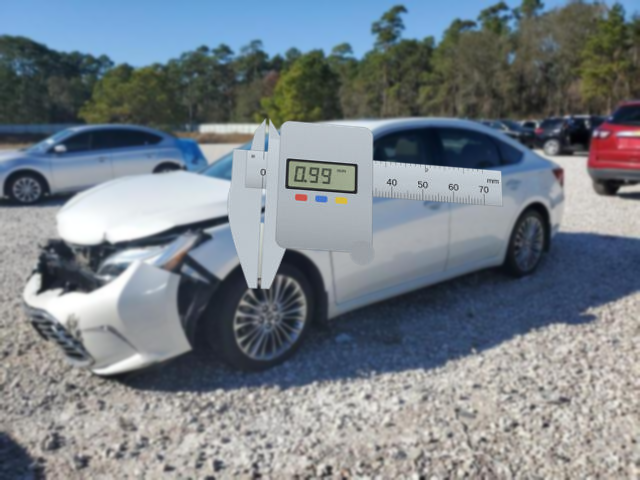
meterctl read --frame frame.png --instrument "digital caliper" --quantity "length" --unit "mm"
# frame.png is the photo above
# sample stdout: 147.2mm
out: 0.99mm
